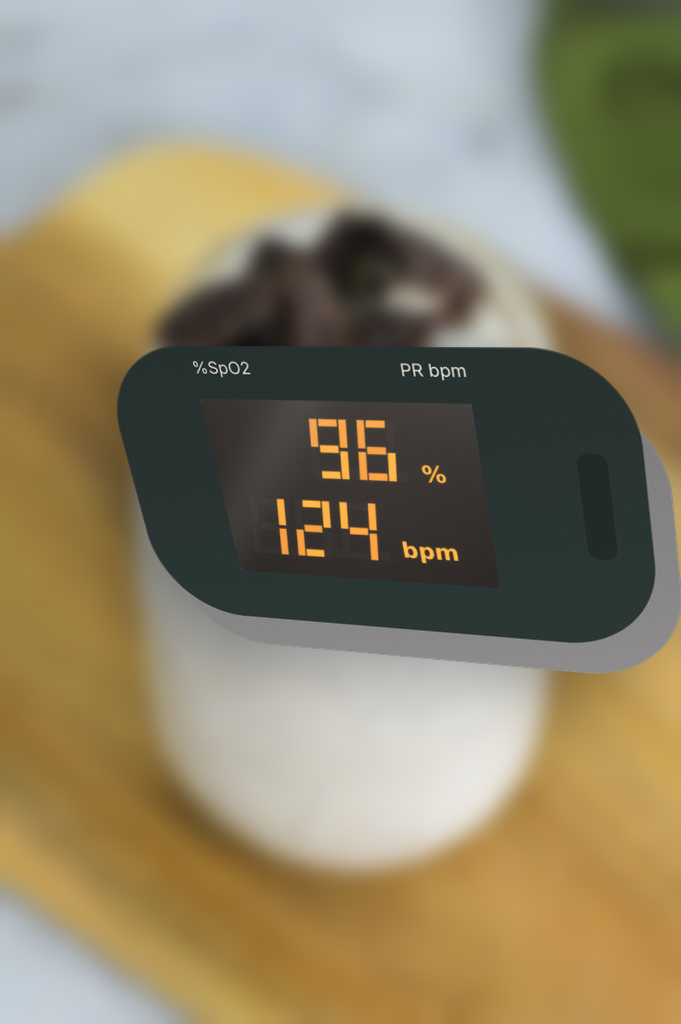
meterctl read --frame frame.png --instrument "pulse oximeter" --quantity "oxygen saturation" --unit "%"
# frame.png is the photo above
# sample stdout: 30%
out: 96%
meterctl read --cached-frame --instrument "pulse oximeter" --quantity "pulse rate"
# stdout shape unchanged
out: 124bpm
